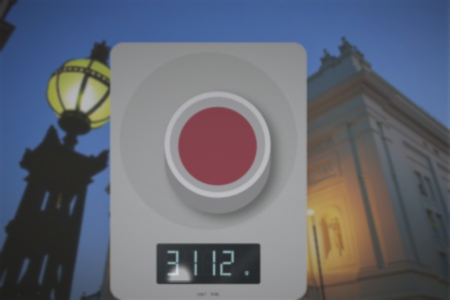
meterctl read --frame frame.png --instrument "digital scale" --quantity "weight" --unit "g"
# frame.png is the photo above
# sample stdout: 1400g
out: 3112g
